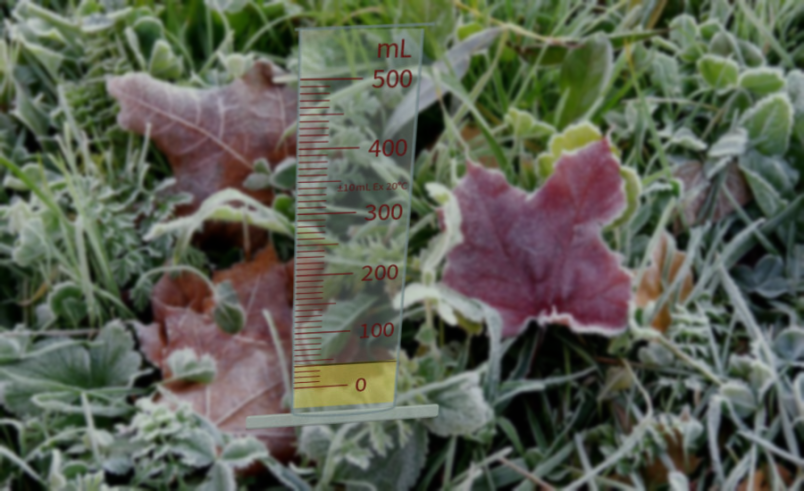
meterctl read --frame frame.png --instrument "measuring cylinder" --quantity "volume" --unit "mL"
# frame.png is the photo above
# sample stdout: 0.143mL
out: 40mL
